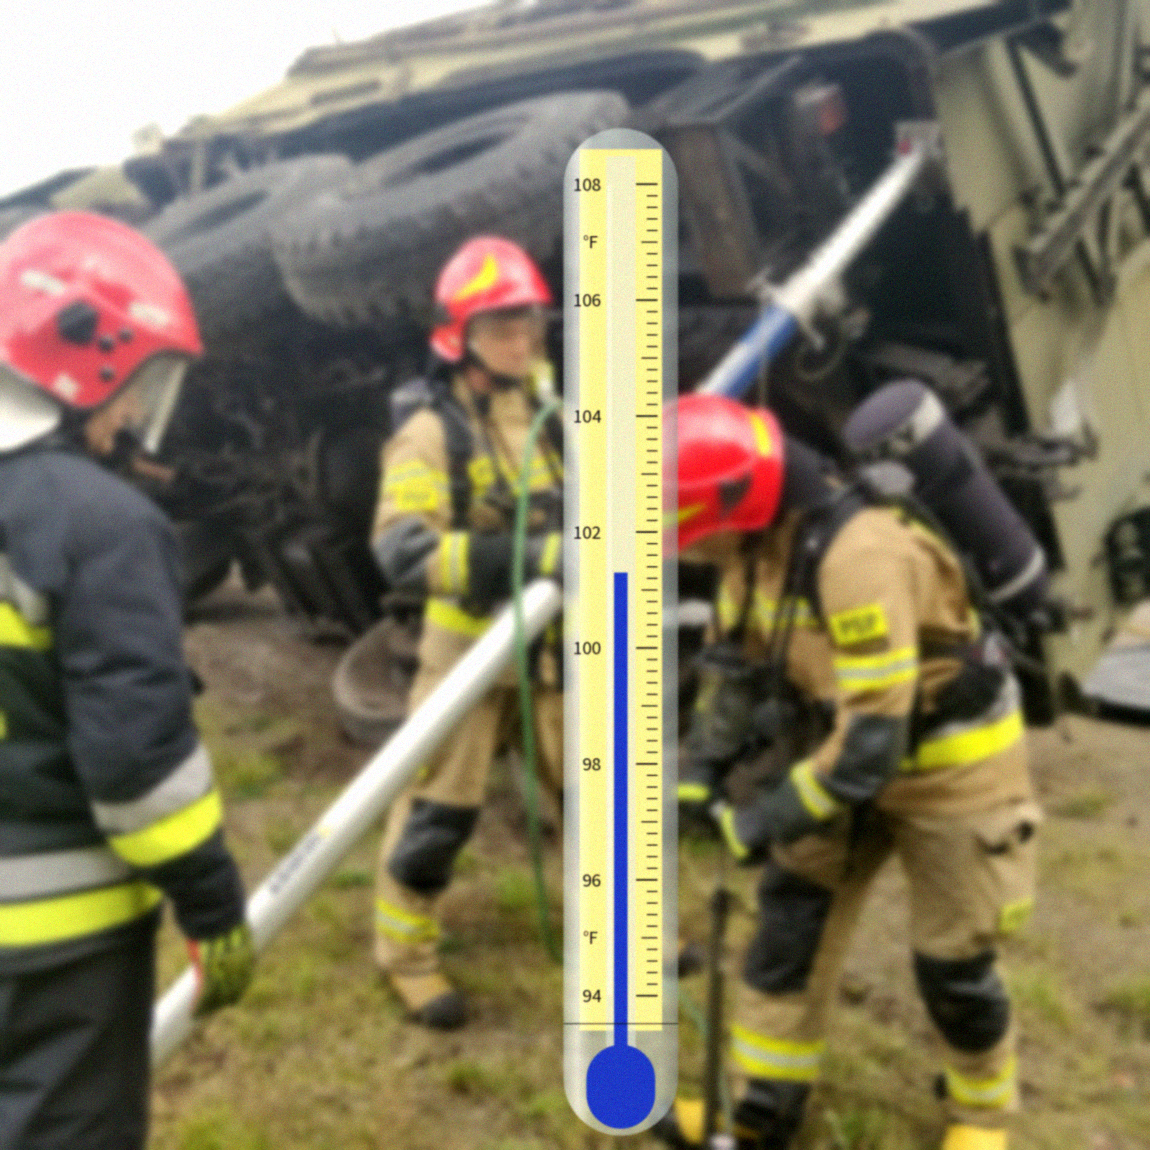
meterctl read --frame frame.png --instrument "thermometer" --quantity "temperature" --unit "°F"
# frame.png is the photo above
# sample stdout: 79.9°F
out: 101.3°F
